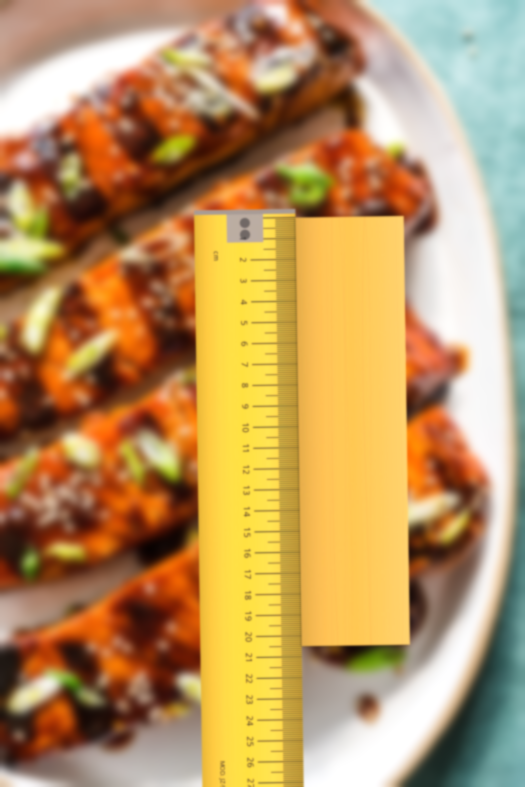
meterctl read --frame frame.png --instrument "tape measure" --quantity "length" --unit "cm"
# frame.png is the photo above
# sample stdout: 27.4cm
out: 20.5cm
